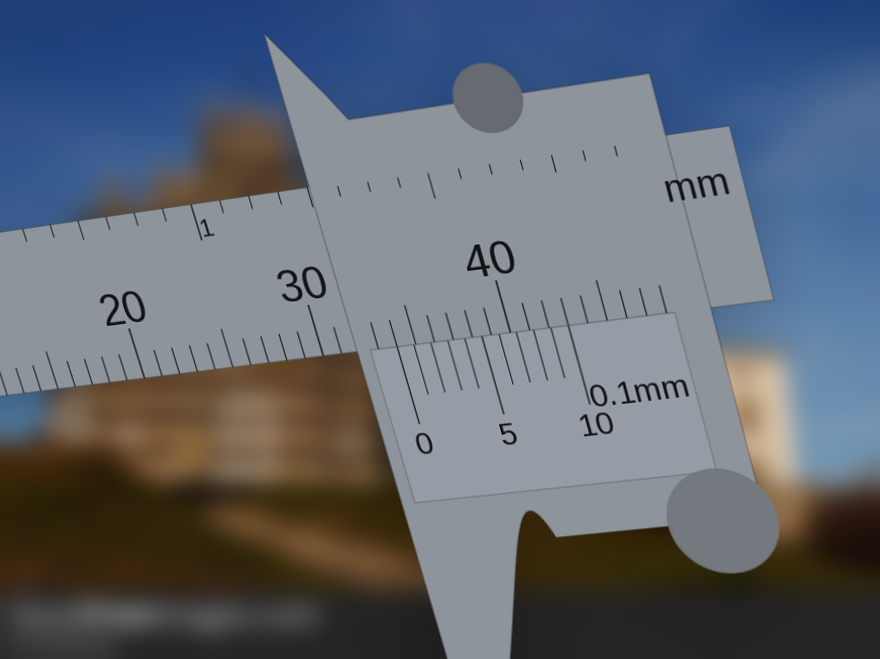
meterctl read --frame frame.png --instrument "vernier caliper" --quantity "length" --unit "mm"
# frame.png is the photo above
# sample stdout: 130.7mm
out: 34.0mm
